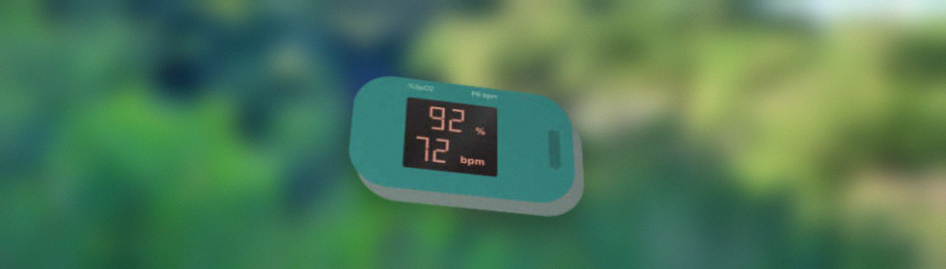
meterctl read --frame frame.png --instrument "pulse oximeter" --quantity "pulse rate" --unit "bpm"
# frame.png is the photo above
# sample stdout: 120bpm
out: 72bpm
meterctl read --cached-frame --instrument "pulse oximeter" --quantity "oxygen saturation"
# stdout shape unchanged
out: 92%
